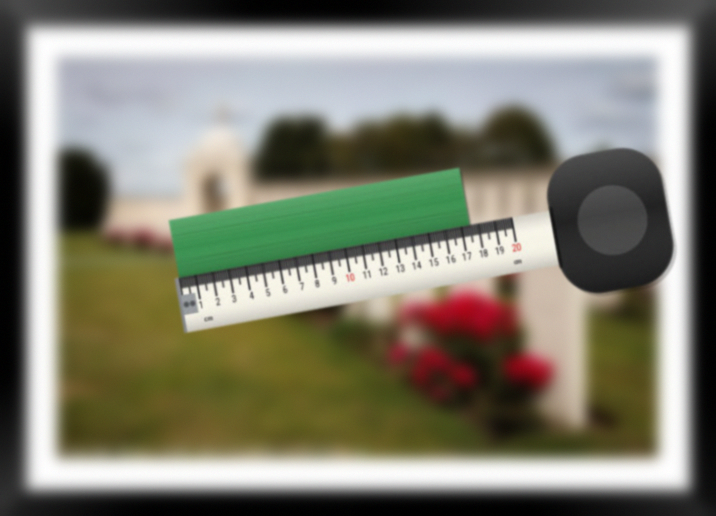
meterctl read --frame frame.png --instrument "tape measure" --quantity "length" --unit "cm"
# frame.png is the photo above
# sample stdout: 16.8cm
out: 17.5cm
